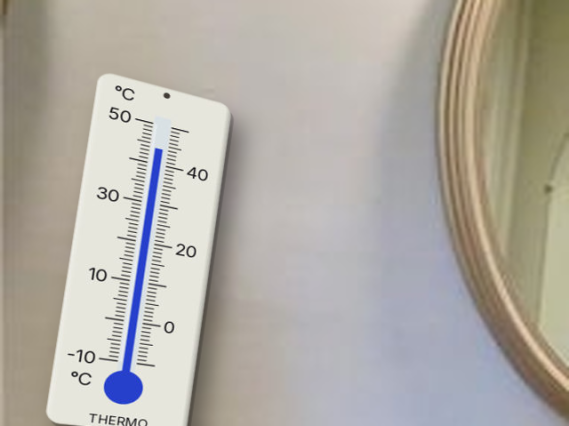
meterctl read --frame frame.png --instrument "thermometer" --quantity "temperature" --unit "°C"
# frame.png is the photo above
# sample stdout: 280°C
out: 44°C
